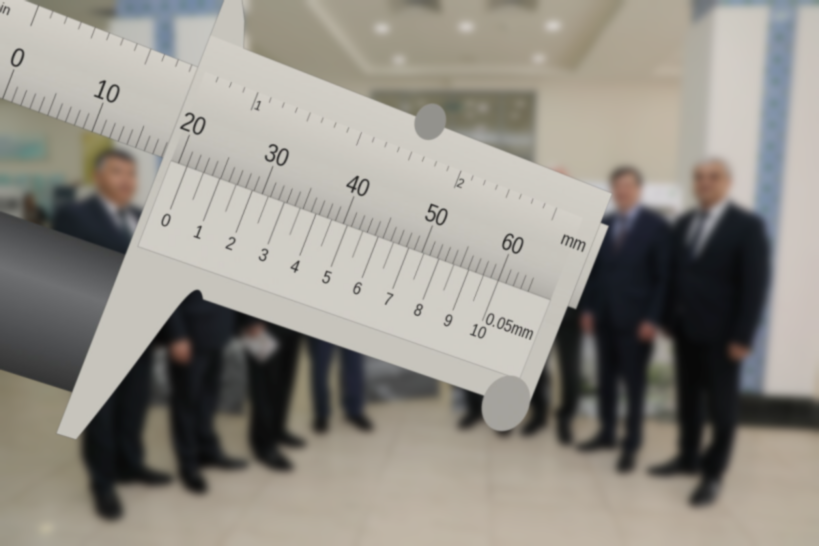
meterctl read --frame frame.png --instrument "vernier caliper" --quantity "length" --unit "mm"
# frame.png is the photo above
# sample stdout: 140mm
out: 21.0mm
